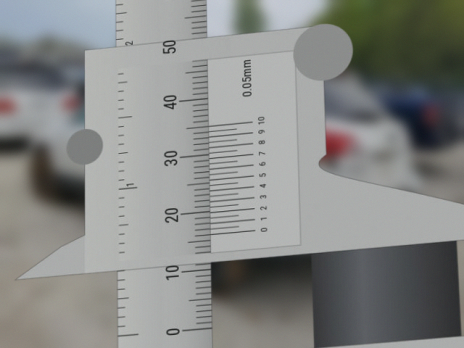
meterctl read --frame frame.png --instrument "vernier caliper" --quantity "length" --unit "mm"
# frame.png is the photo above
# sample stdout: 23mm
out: 16.0mm
